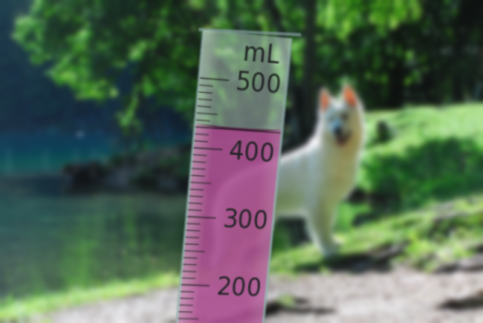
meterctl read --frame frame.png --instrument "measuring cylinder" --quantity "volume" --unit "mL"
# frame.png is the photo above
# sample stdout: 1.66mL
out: 430mL
